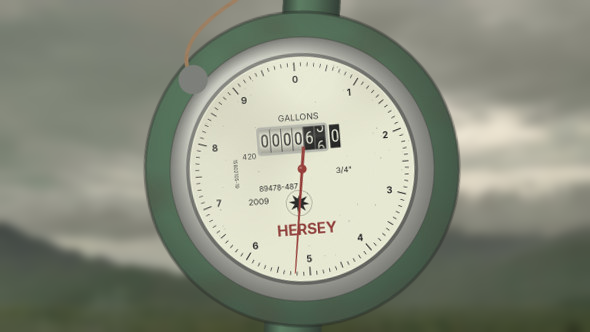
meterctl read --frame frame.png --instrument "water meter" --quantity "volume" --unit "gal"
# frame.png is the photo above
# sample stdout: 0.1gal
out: 655.2gal
